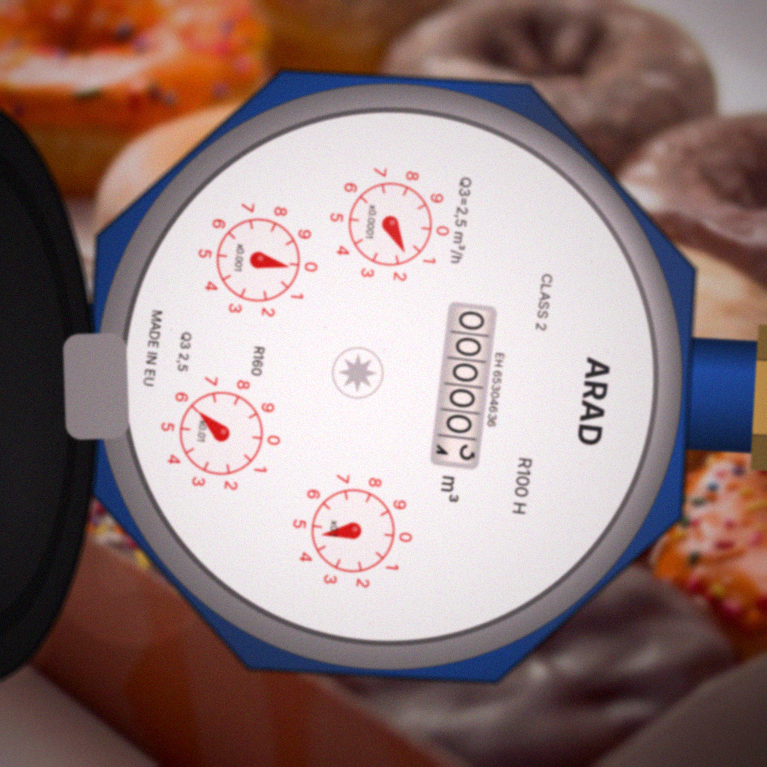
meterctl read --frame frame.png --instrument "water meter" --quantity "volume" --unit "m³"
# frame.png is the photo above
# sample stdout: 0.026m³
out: 3.4601m³
